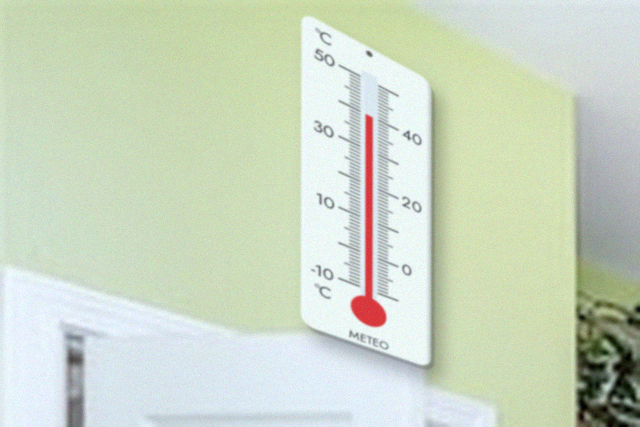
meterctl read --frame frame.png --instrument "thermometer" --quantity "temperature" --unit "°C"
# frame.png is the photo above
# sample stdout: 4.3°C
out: 40°C
